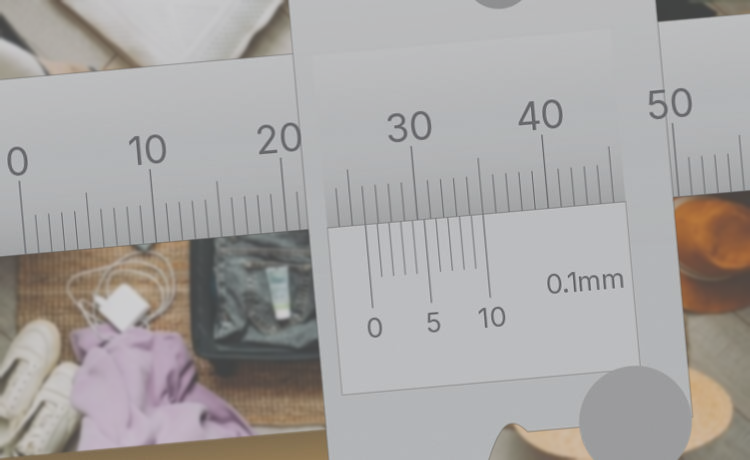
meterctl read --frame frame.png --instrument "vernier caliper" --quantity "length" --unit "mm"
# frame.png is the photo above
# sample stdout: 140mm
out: 26.0mm
